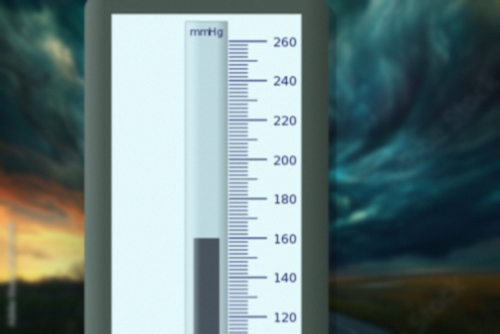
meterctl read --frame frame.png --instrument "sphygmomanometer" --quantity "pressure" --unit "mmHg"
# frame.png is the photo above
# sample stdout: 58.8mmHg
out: 160mmHg
